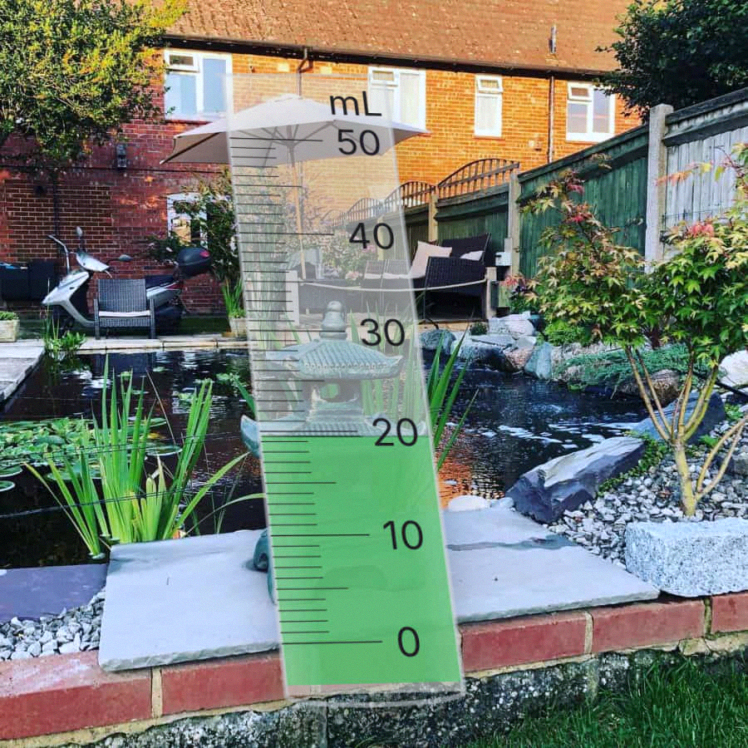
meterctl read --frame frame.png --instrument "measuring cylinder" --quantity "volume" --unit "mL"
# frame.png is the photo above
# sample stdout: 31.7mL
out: 19.5mL
